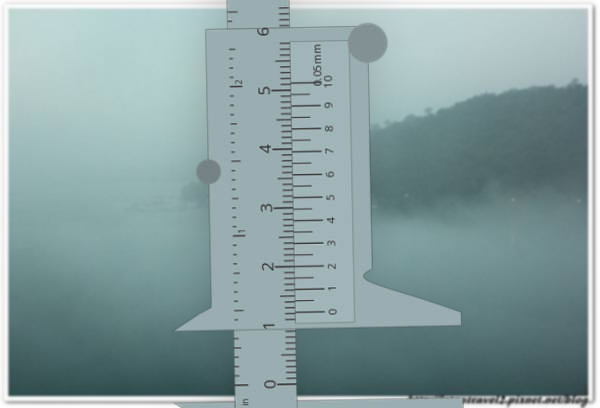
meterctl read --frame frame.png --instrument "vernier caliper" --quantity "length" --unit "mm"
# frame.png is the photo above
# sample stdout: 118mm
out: 12.2mm
